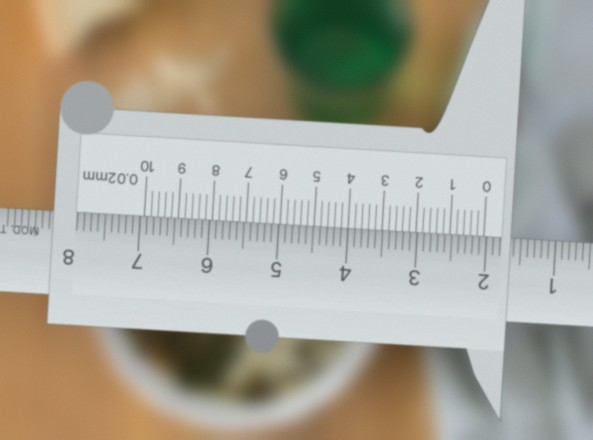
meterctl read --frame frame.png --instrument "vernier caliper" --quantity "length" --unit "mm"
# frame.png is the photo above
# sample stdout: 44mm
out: 20.4mm
